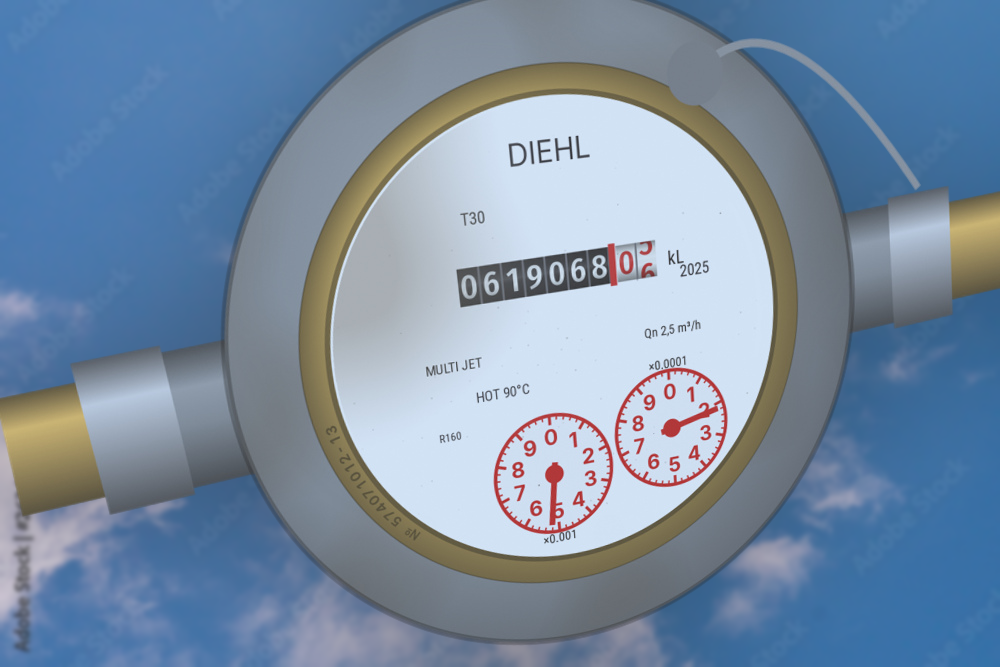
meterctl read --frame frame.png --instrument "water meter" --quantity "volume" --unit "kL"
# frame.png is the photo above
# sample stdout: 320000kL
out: 619068.0552kL
